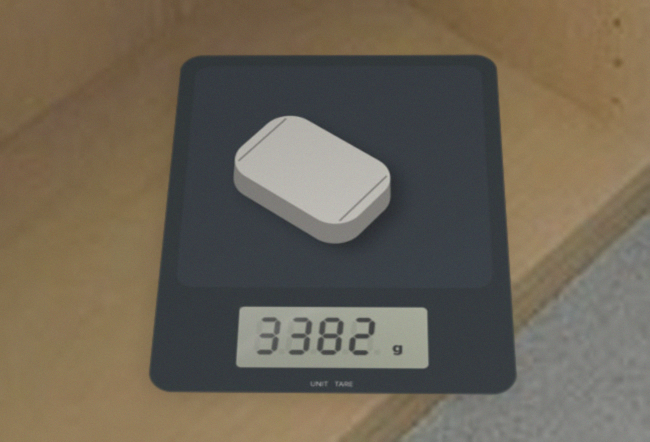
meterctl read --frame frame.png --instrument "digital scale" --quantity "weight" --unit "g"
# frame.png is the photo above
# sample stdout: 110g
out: 3382g
